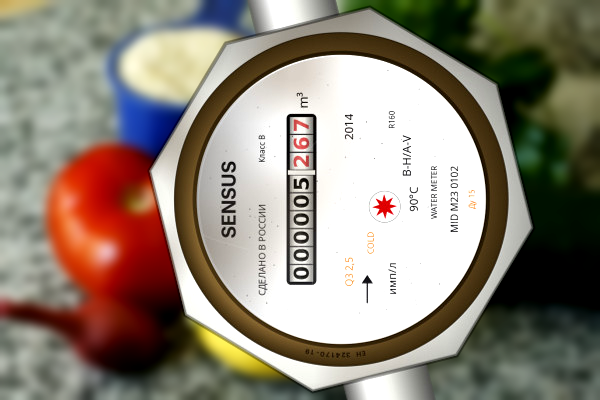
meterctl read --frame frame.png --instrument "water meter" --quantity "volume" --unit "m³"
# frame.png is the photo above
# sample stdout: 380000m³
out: 5.267m³
